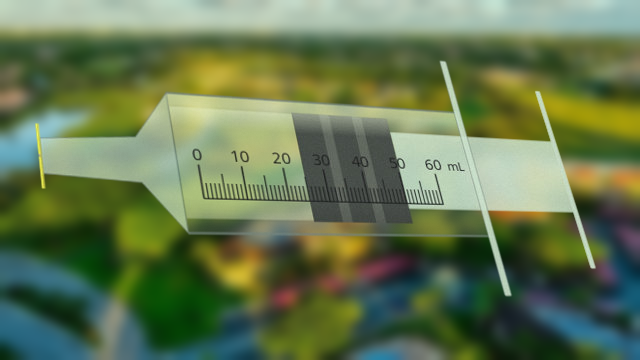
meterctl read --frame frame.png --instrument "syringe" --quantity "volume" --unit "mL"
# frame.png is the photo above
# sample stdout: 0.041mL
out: 25mL
